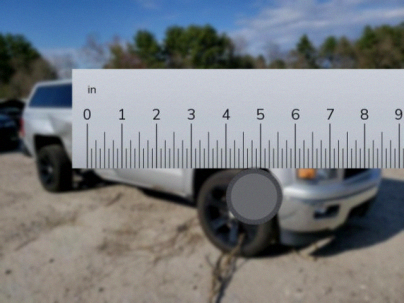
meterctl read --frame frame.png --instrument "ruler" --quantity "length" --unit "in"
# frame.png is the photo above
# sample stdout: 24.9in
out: 1.625in
